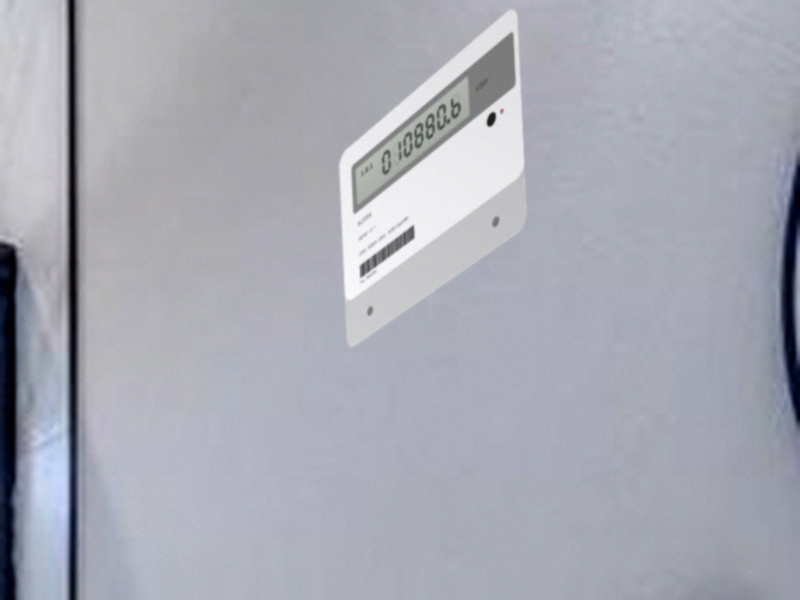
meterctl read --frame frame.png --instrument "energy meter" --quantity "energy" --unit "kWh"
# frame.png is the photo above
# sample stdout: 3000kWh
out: 10880.6kWh
